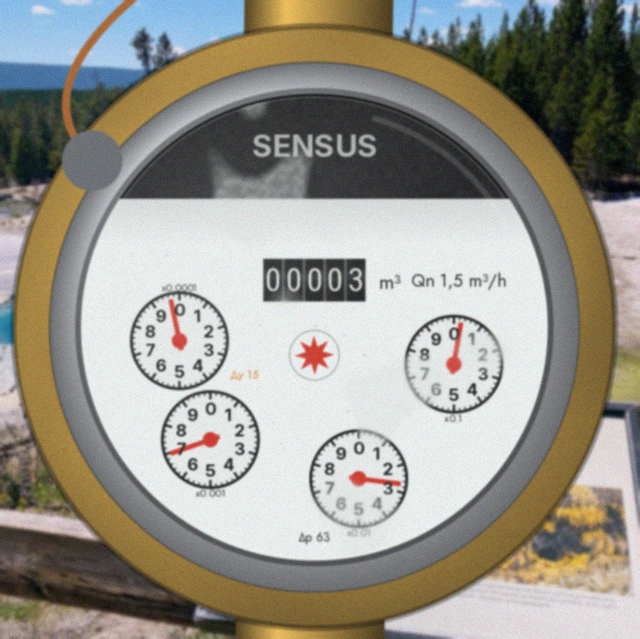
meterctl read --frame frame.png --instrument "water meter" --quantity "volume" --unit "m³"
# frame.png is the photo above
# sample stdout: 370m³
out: 3.0269m³
